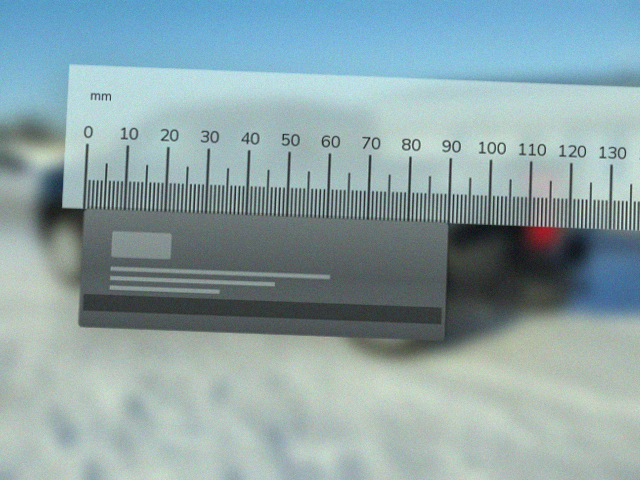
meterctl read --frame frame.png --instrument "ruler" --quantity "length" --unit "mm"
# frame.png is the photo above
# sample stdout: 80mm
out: 90mm
